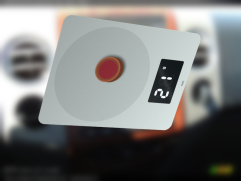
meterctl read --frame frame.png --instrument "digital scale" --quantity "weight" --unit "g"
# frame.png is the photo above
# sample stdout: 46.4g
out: 21g
